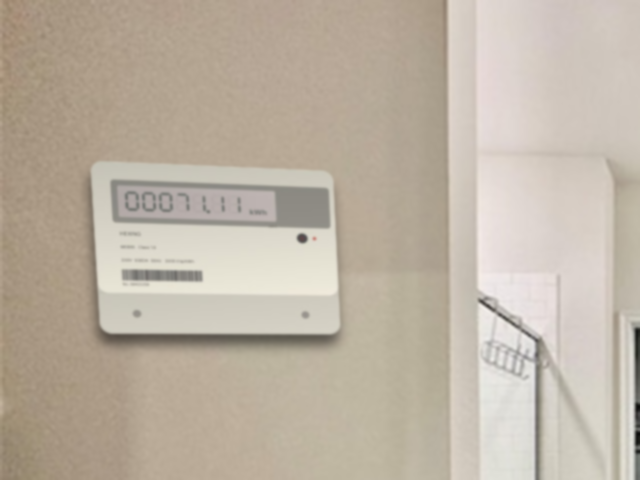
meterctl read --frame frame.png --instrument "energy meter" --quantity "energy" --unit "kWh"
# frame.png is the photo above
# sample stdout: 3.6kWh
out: 71.11kWh
